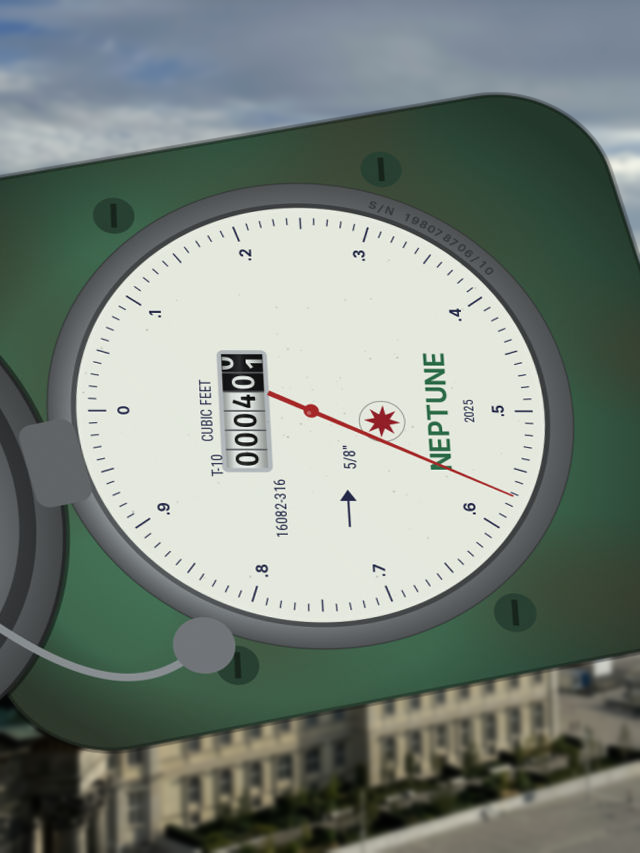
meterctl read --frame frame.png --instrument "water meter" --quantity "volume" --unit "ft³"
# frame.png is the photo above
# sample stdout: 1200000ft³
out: 400.57ft³
